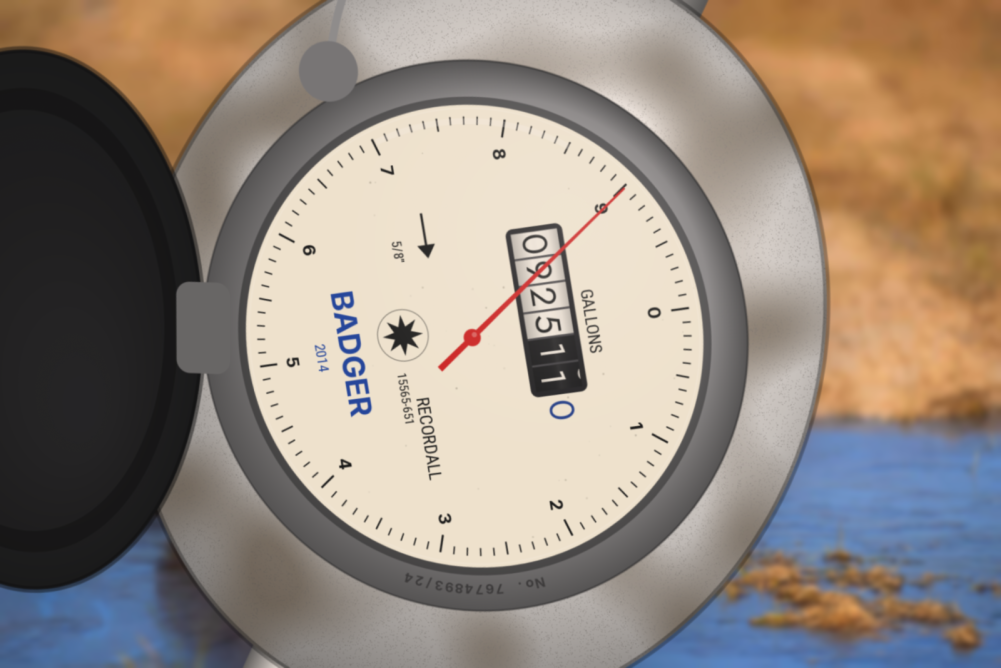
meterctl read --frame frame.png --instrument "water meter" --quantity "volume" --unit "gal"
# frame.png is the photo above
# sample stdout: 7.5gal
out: 925109.0gal
